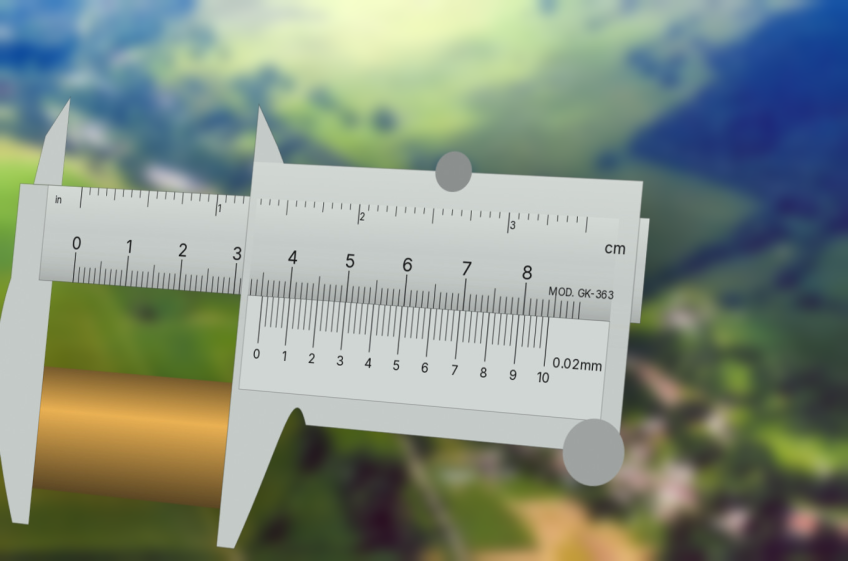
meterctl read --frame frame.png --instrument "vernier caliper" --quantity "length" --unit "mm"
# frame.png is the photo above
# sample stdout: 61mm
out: 35.2mm
